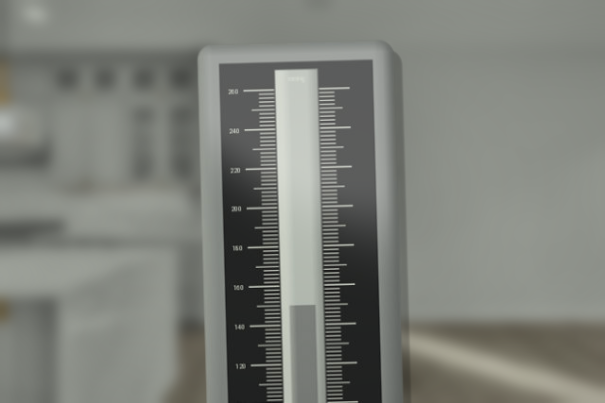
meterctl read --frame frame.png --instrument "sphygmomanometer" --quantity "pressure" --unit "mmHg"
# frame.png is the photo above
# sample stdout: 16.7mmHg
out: 150mmHg
